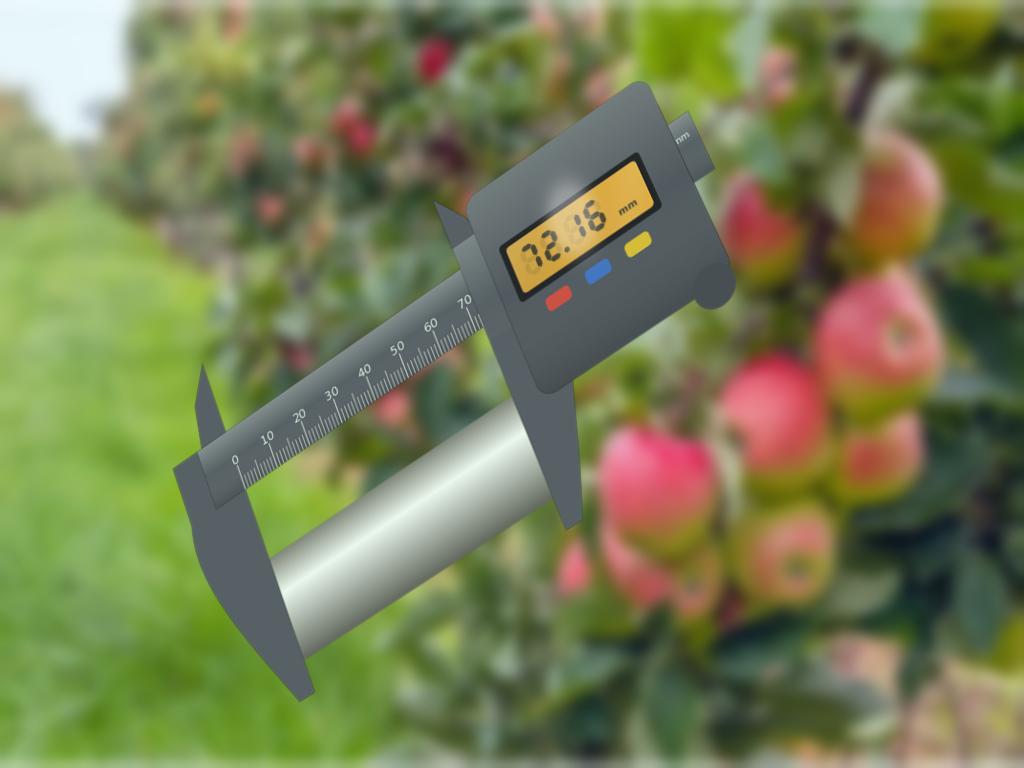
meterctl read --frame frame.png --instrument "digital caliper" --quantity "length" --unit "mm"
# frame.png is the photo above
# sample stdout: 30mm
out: 72.16mm
